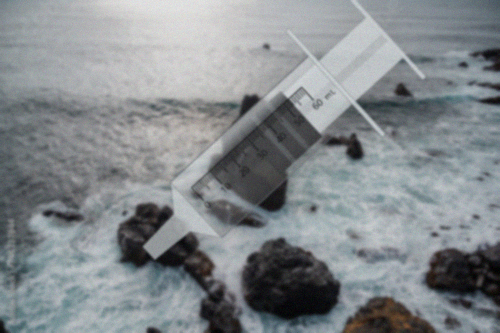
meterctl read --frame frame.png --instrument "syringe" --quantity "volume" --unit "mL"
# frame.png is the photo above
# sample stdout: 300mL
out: 30mL
